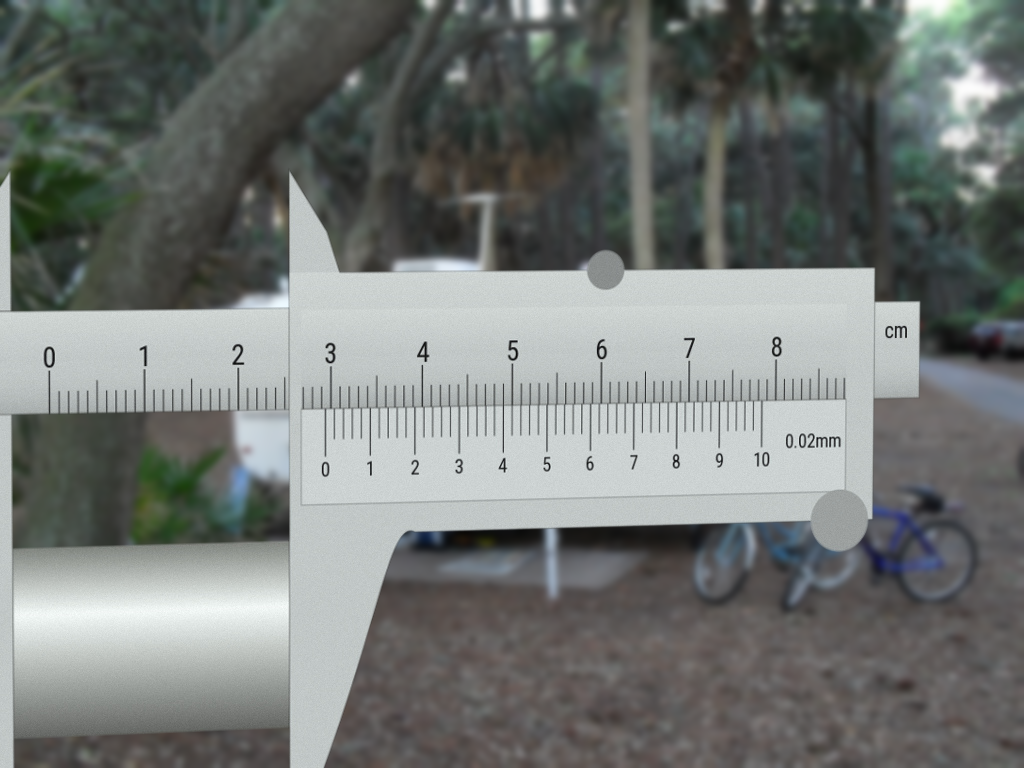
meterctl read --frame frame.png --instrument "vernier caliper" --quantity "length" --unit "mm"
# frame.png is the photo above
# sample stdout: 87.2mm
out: 29.4mm
